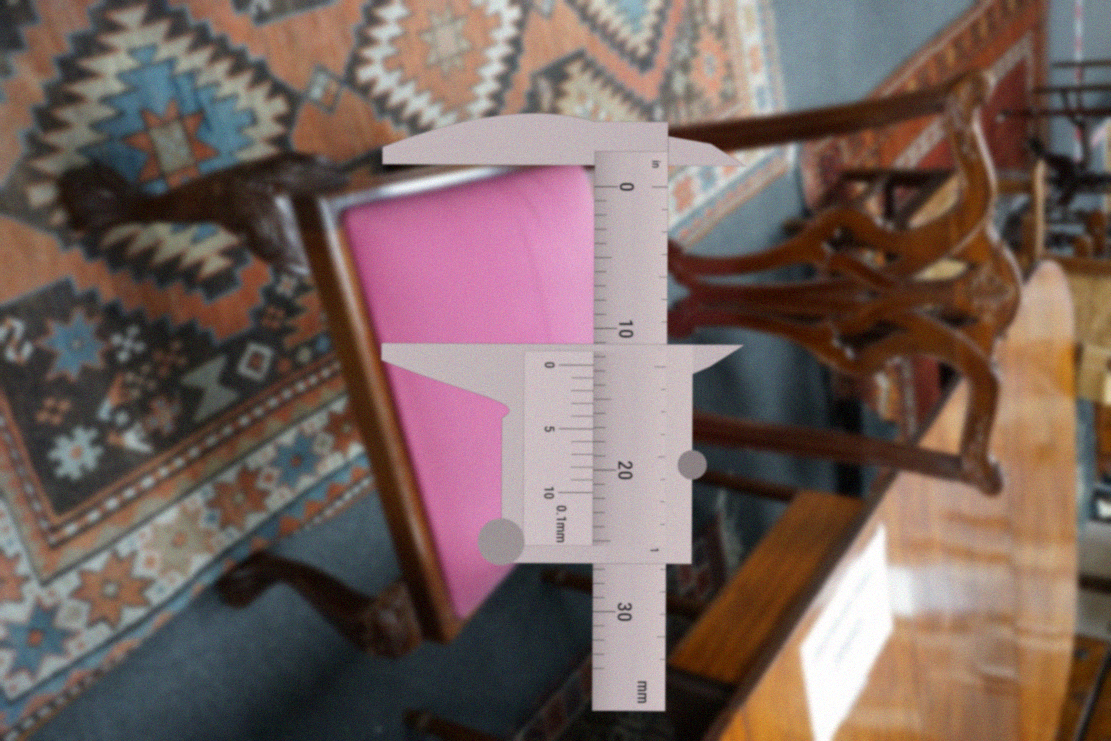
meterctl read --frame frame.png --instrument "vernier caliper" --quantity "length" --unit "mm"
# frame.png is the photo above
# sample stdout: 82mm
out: 12.6mm
